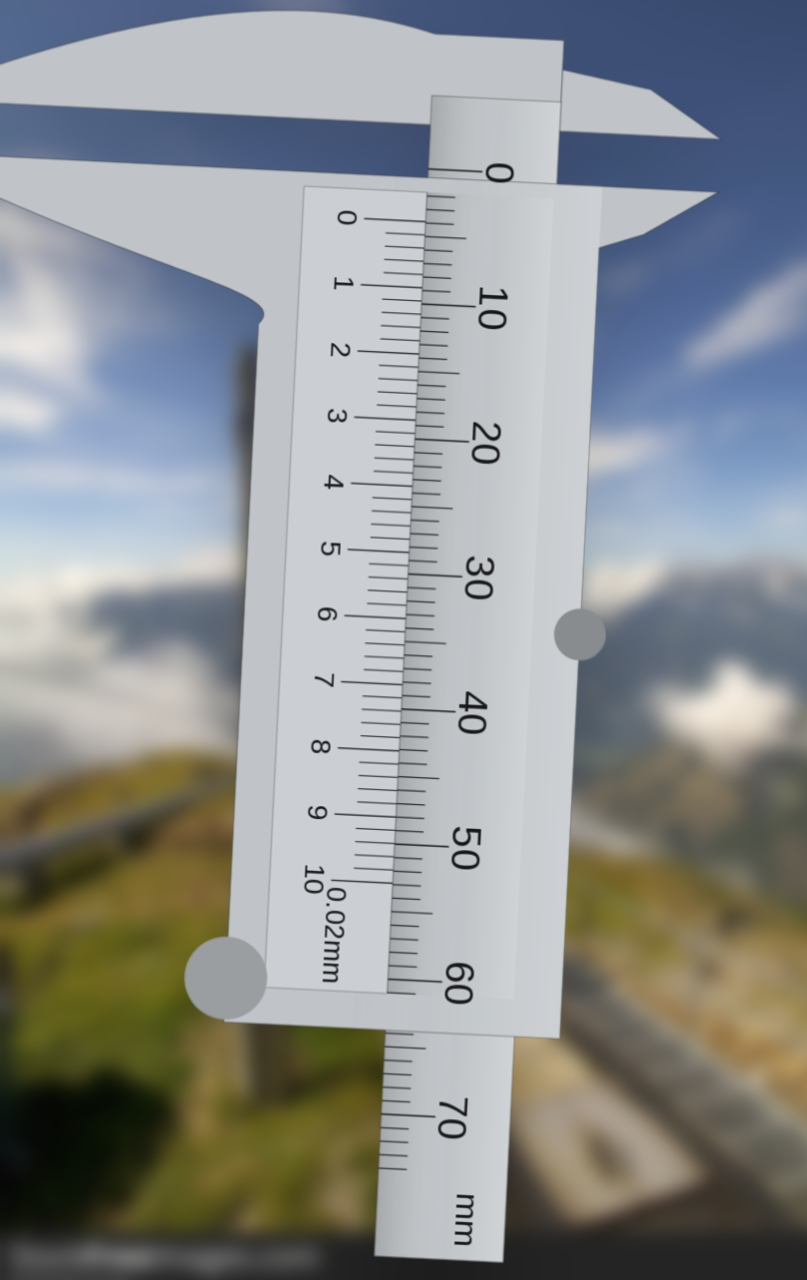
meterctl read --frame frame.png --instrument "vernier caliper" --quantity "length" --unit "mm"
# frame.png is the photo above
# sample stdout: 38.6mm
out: 3.9mm
